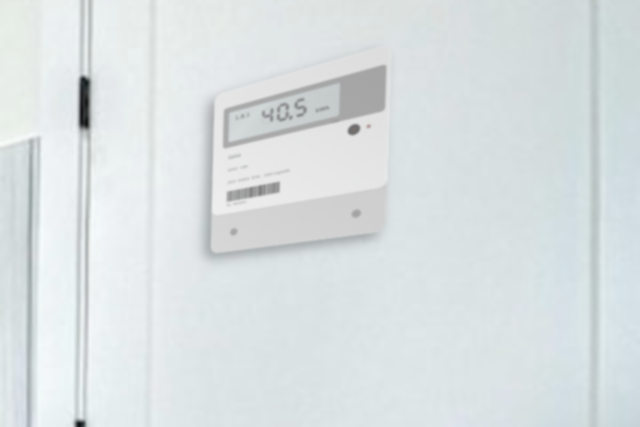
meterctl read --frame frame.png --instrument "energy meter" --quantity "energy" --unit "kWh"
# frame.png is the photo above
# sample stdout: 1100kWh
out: 40.5kWh
